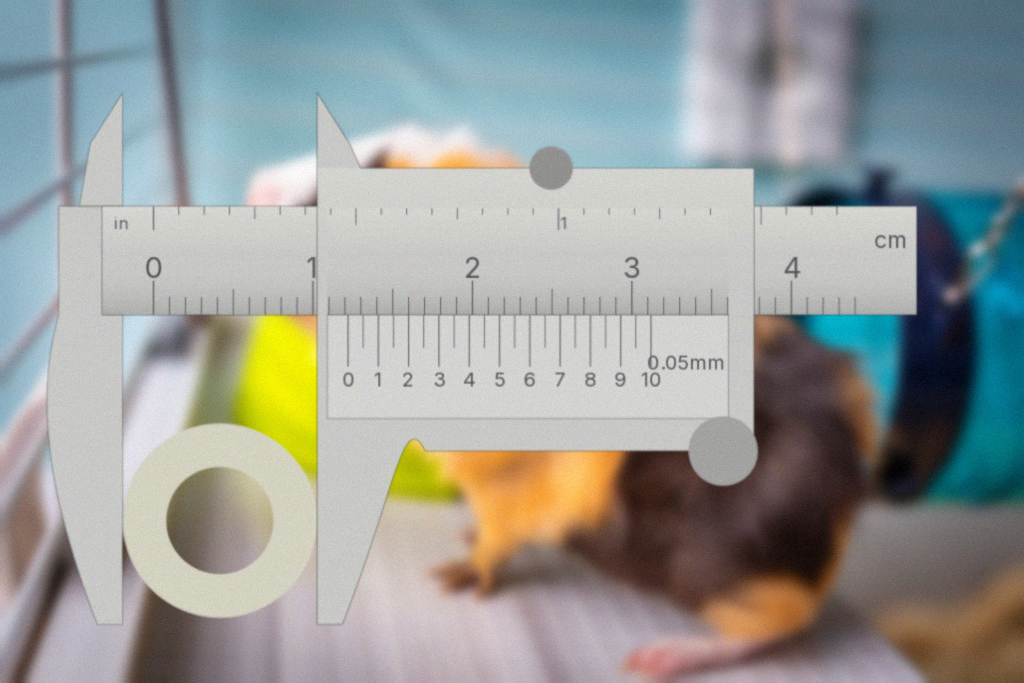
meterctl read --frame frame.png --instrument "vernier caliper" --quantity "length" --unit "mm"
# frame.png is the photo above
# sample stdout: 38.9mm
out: 12.2mm
